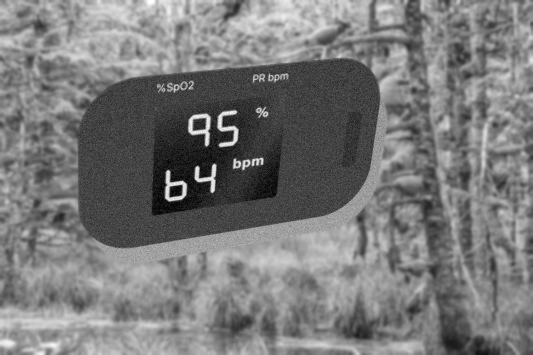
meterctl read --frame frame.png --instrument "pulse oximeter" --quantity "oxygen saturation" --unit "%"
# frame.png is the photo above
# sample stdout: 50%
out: 95%
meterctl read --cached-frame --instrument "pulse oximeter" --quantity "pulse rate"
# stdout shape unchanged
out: 64bpm
